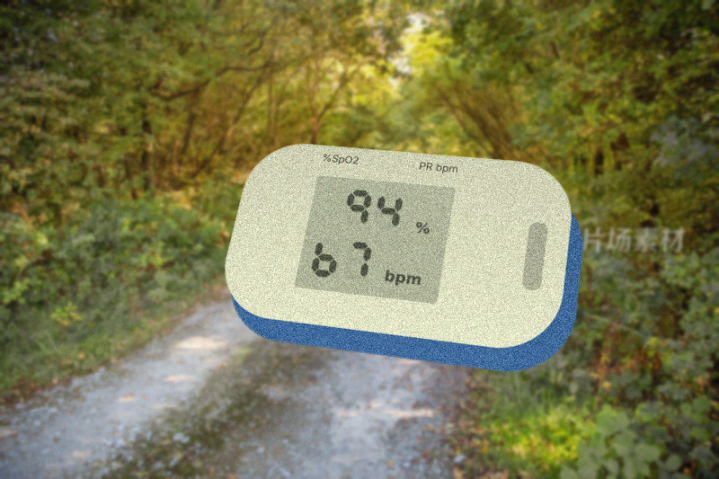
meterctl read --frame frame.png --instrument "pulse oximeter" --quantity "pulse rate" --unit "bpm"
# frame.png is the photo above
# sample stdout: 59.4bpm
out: 67bpm
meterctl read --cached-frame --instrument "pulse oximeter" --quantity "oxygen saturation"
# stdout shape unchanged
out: 94%
